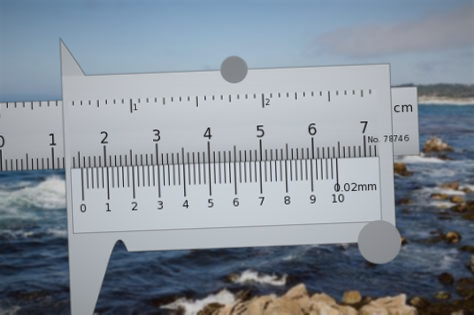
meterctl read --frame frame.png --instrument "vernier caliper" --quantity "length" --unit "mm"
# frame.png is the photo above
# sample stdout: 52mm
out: 15.5mm
